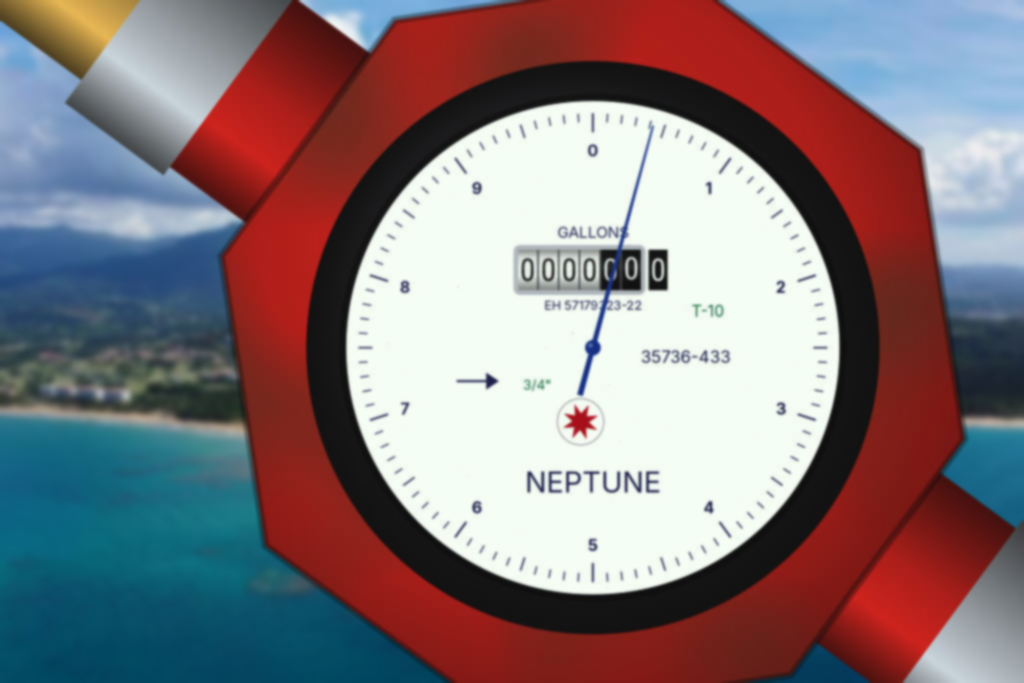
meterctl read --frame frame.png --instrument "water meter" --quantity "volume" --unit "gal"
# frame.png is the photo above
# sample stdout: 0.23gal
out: 0.4gal
